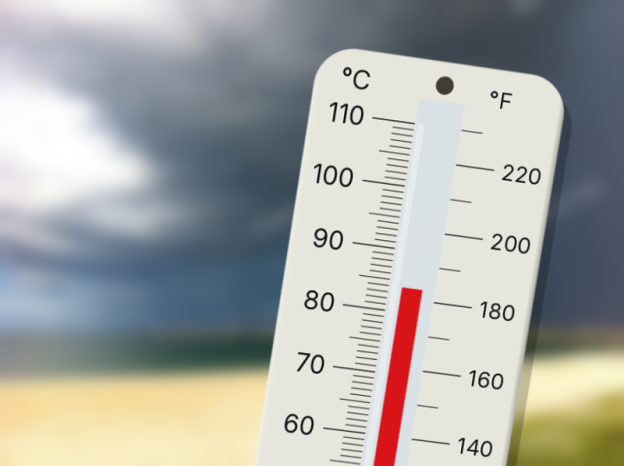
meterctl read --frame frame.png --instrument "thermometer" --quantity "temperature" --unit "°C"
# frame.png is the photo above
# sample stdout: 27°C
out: 84°C
